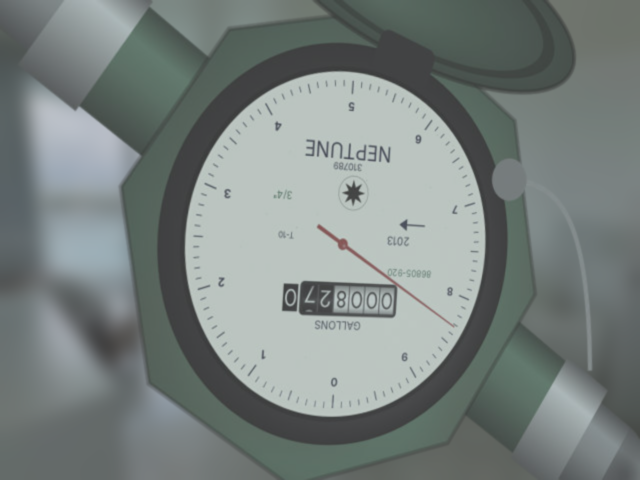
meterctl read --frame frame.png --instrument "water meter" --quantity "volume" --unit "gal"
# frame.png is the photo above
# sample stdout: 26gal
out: 8268.3gal
